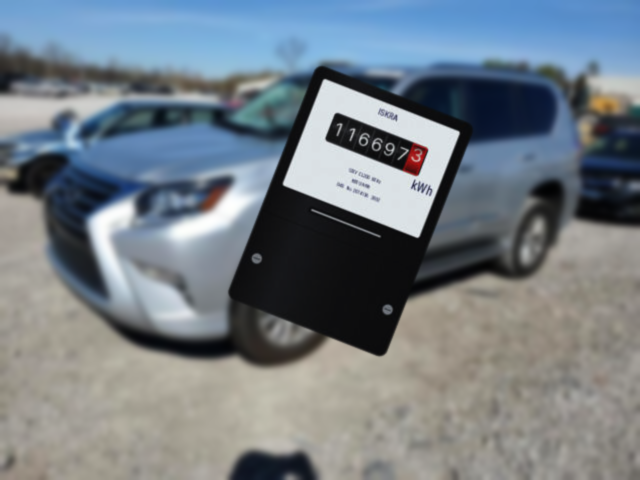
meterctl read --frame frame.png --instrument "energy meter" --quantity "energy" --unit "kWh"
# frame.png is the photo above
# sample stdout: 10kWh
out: 116697.3kWh
